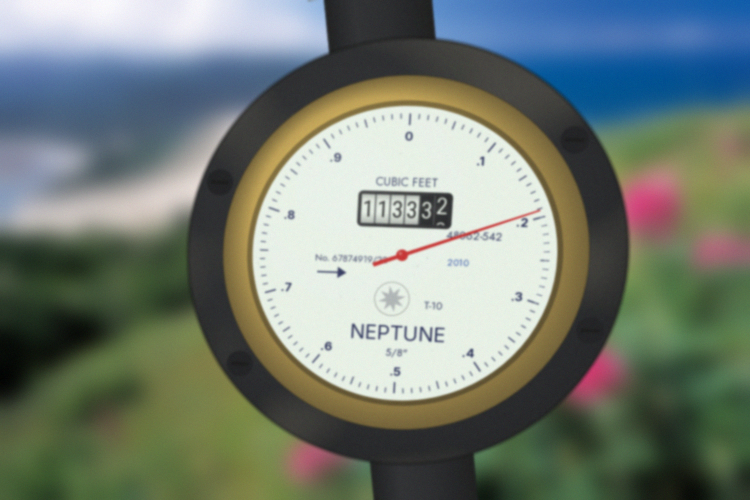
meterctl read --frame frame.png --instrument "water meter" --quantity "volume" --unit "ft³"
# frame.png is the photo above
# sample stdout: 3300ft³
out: 113332.19ft³
